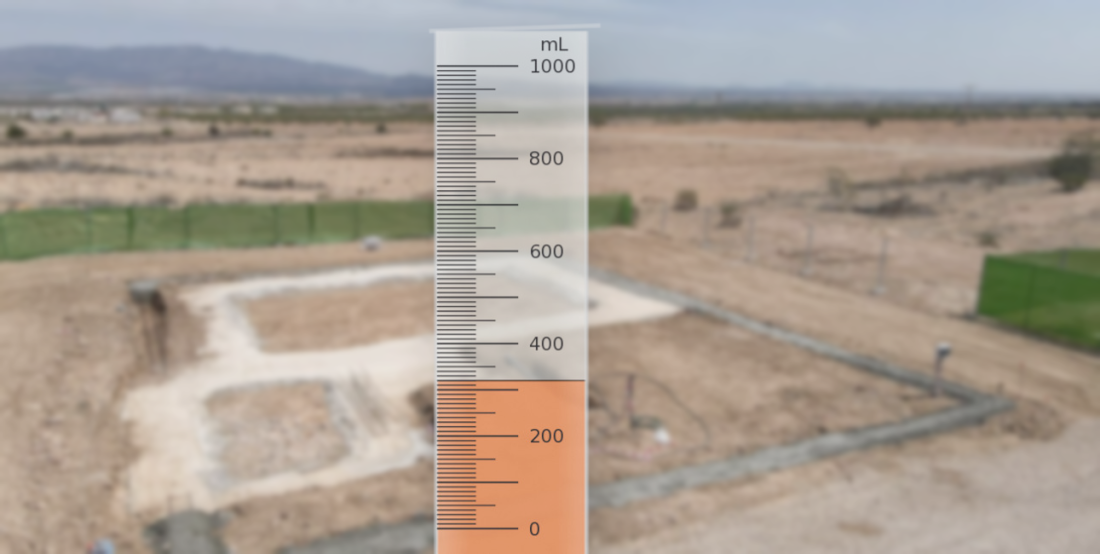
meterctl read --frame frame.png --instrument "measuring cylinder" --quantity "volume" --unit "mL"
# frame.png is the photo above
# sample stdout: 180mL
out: 320mL
